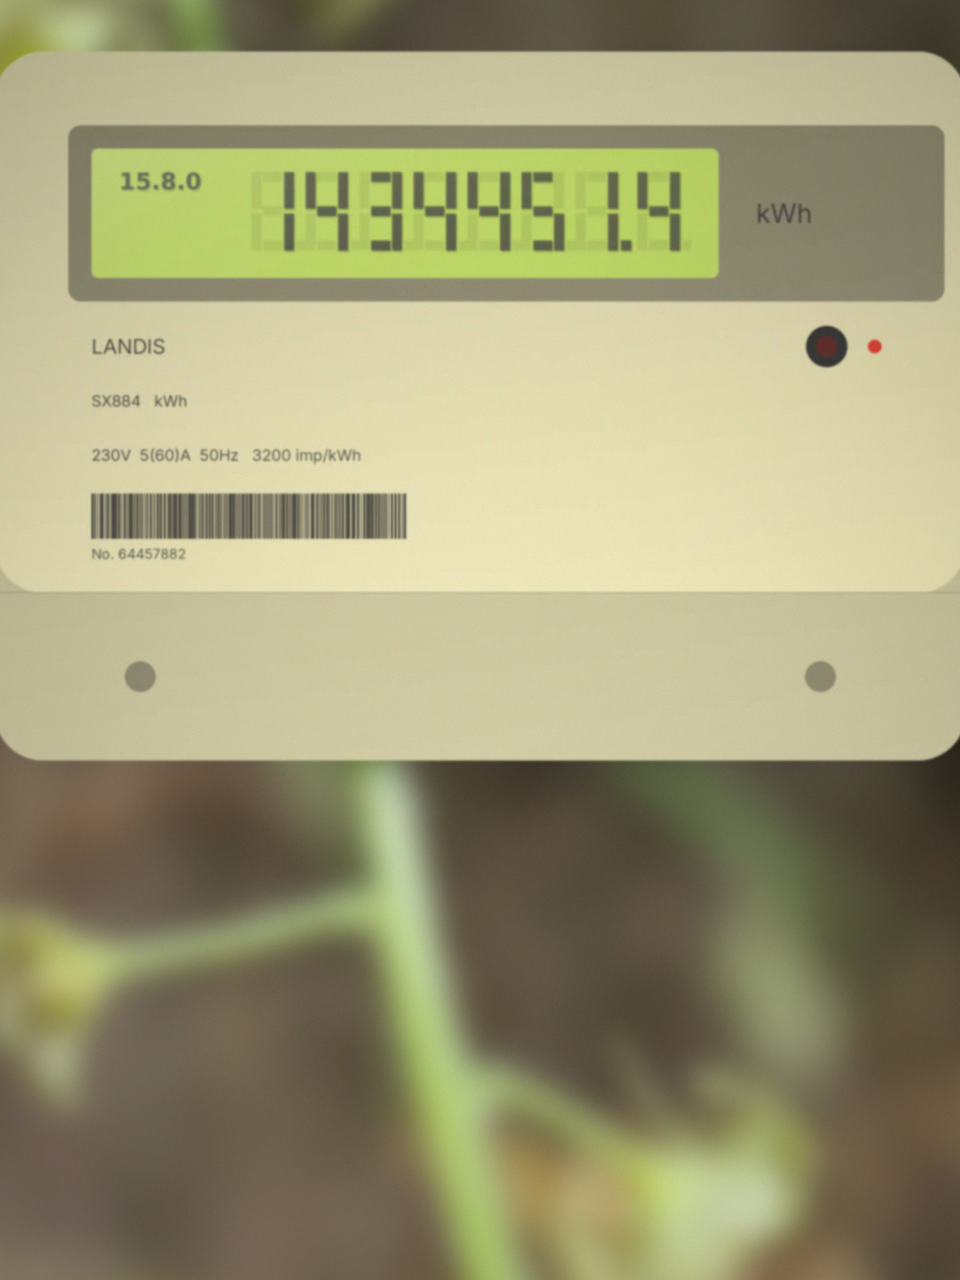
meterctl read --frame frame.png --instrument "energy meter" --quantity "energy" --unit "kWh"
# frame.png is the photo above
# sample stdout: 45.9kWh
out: 1434451.4kWh
